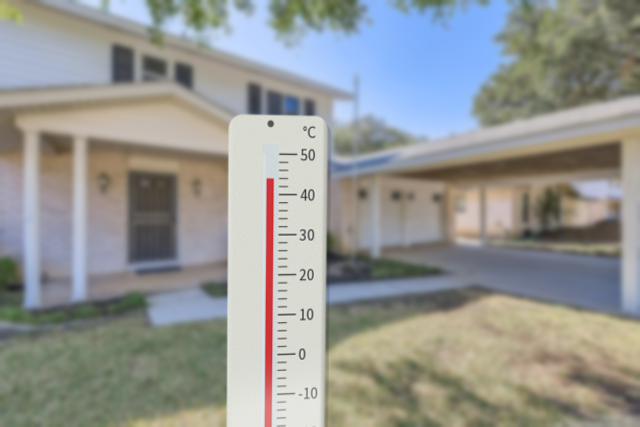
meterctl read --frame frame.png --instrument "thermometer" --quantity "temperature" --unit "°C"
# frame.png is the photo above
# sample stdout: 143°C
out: 44°C
